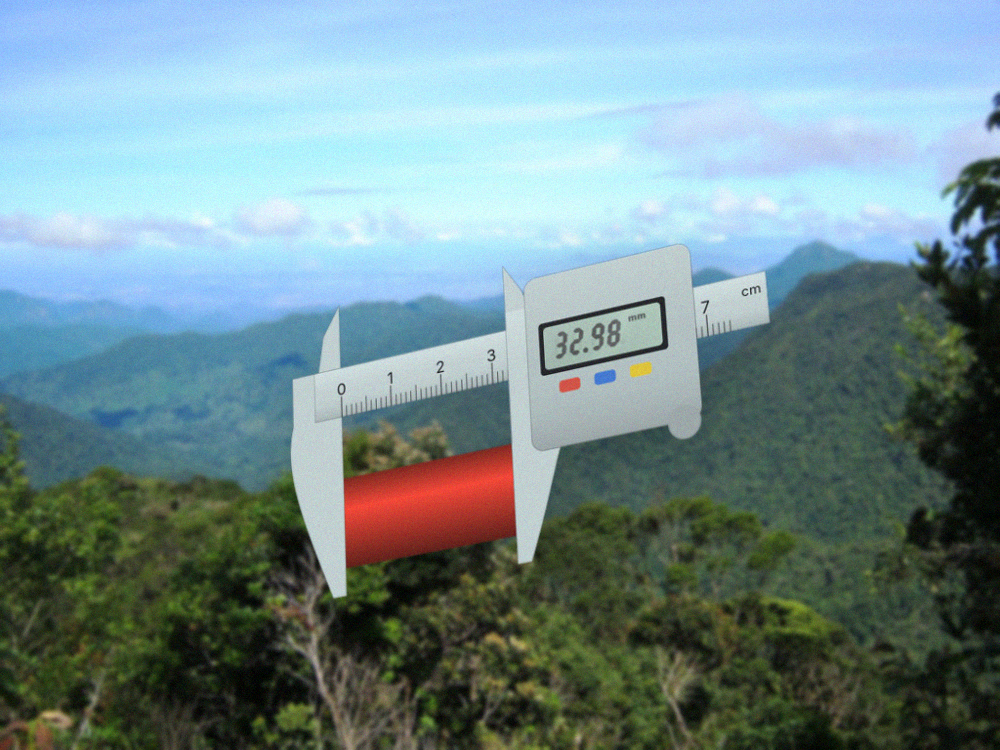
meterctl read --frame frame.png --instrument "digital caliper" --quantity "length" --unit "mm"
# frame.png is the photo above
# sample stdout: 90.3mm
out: 32.98mm
